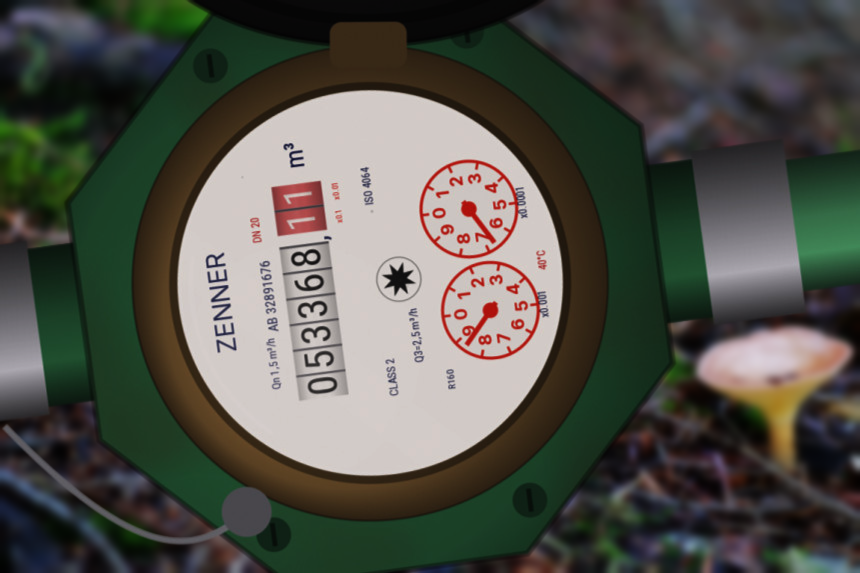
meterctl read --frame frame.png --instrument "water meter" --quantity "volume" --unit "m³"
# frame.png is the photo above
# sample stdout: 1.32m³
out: 53368.1186m³
